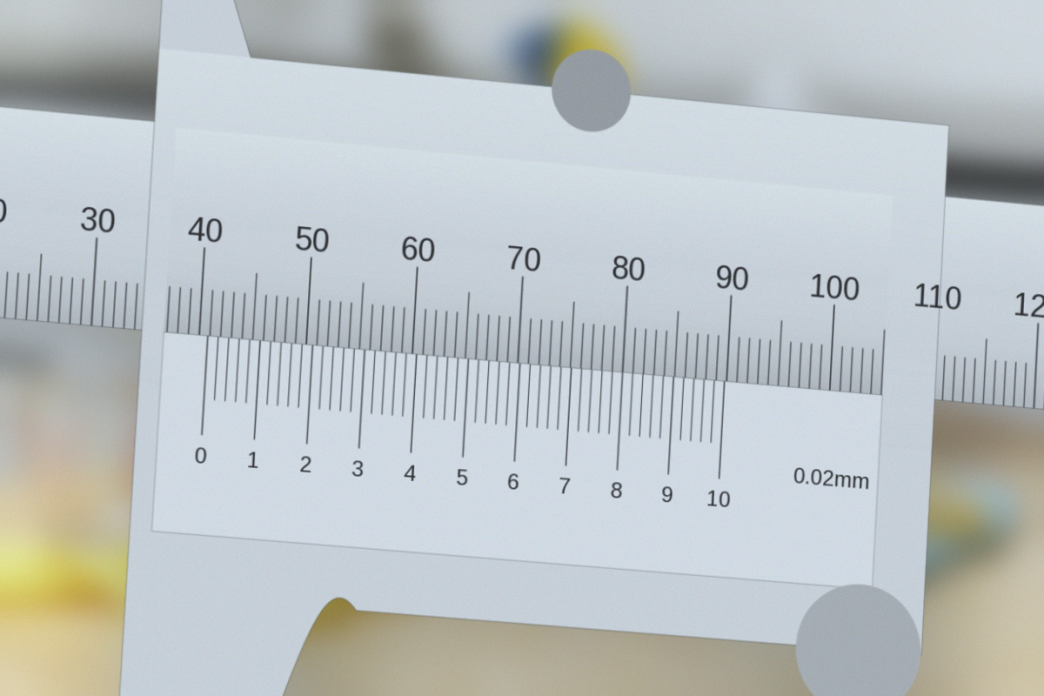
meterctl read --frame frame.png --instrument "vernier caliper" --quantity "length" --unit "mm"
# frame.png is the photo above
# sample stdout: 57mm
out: 40.8mm
